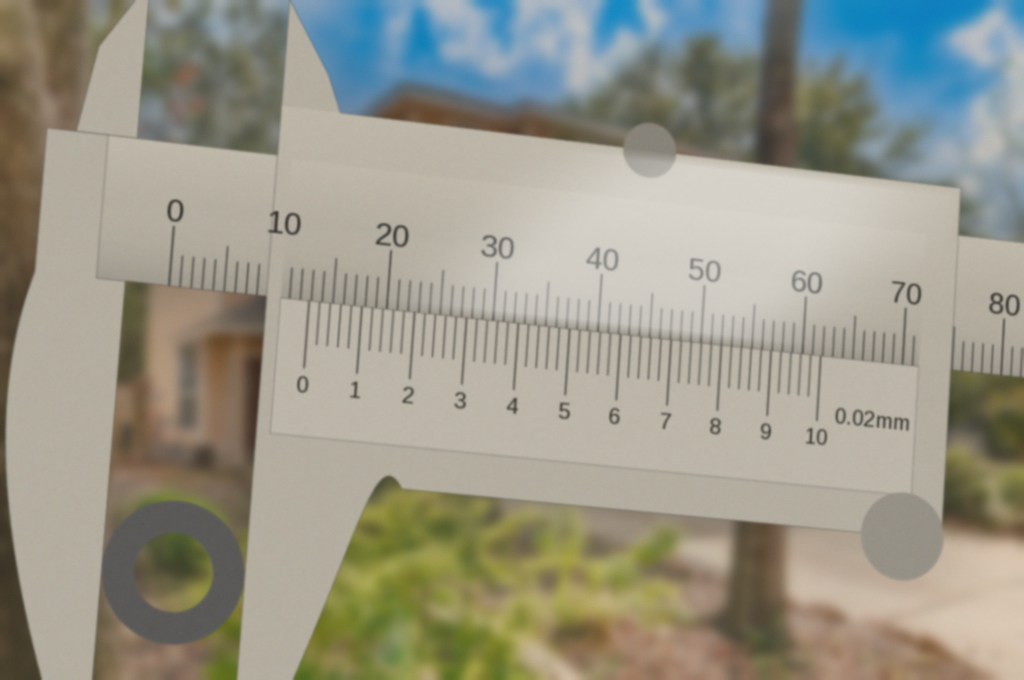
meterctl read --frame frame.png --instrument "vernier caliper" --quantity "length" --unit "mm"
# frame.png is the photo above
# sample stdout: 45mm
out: 12.8mm
